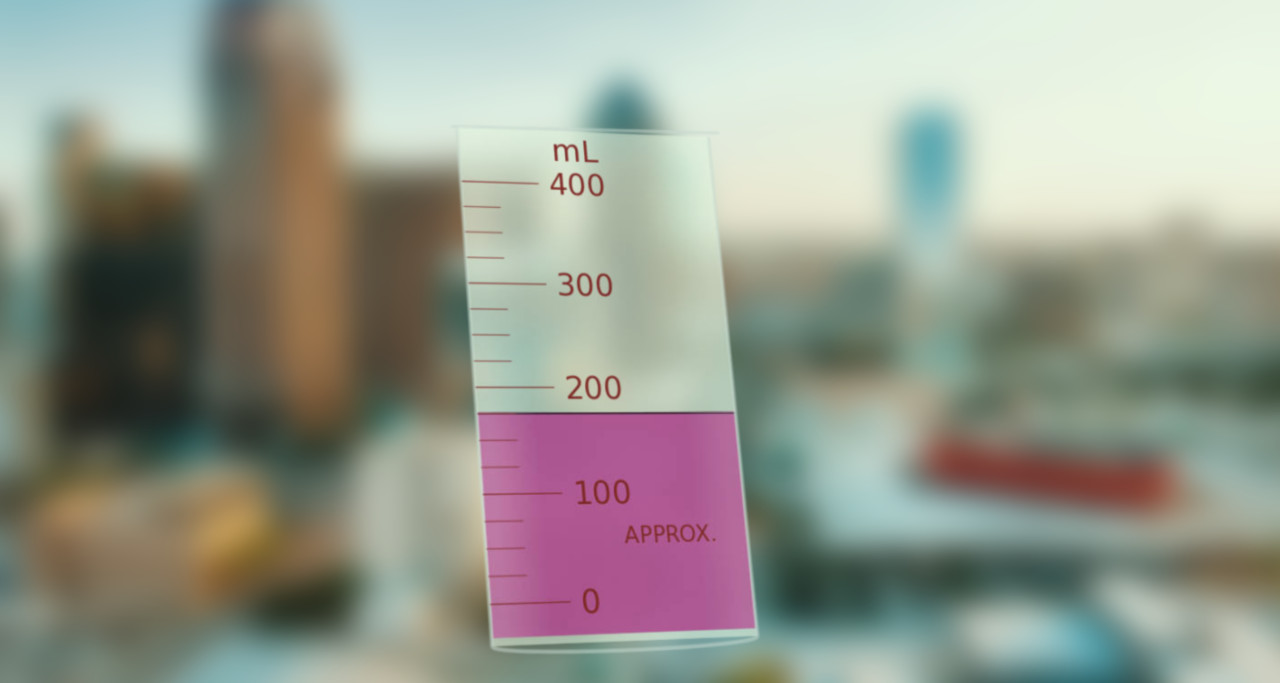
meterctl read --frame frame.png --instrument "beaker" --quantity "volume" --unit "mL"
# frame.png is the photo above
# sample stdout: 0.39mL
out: 175mL
